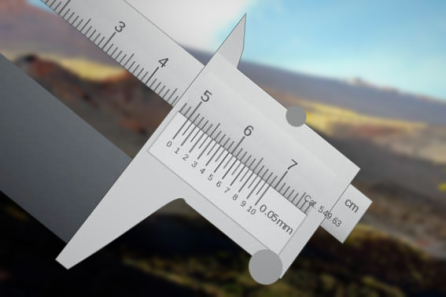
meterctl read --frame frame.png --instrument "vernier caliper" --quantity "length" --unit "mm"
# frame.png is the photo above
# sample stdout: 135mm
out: 50.0mm
